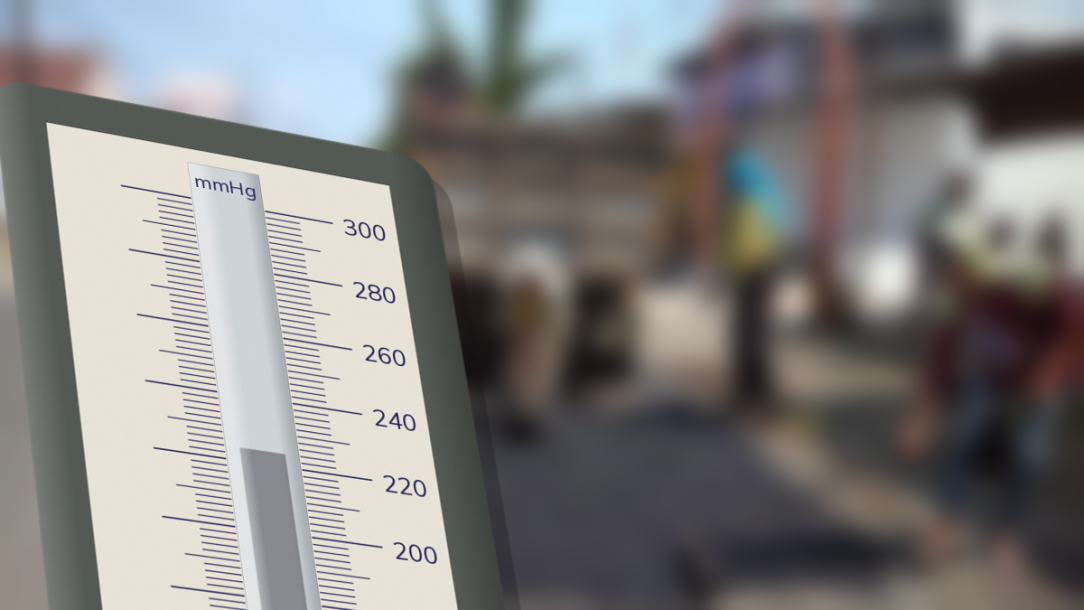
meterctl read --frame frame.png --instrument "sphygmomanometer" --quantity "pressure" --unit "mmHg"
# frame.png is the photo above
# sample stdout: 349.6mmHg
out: 224mmHg
